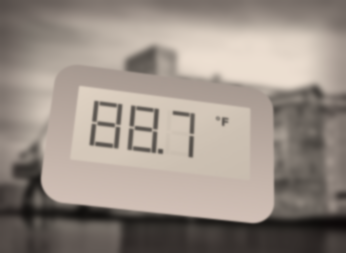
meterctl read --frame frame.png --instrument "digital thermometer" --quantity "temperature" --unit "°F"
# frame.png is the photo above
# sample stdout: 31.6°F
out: 88.7°F
